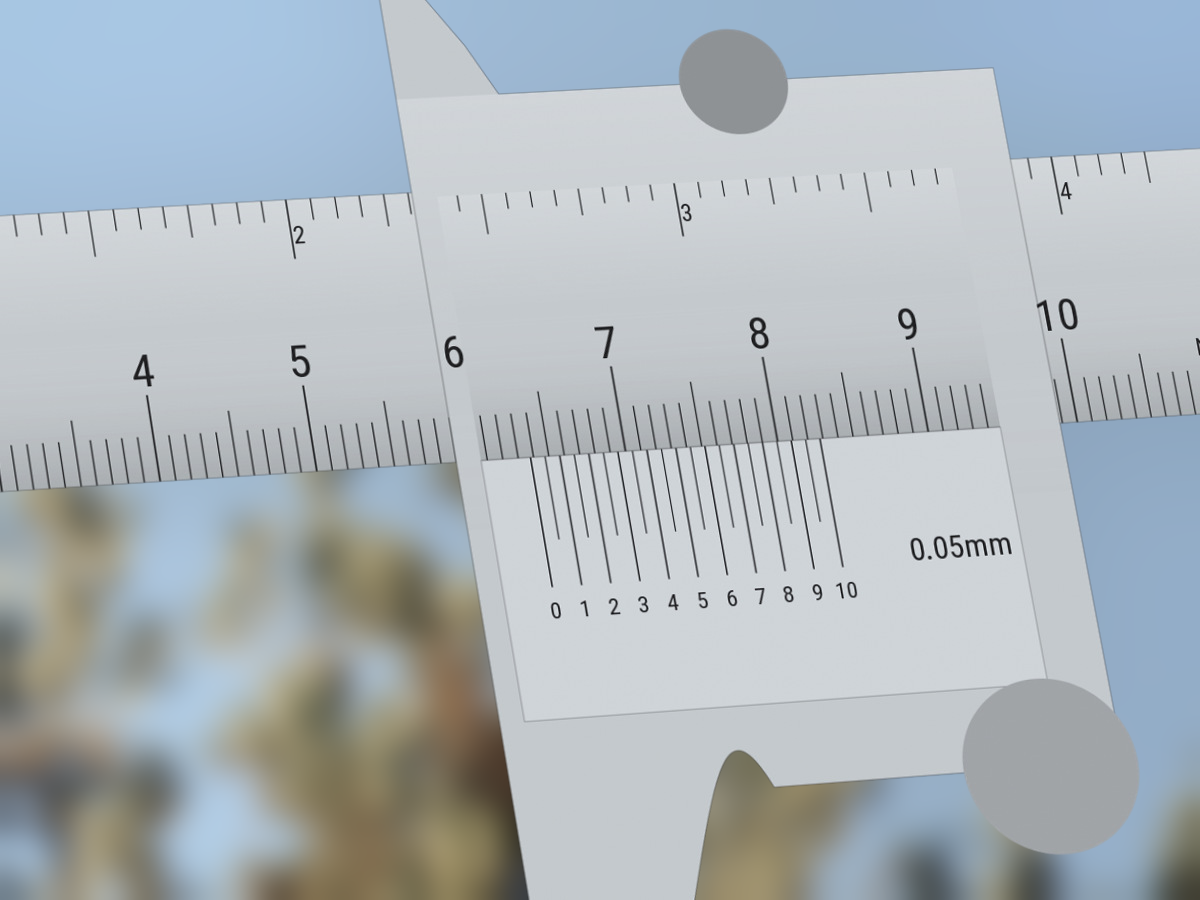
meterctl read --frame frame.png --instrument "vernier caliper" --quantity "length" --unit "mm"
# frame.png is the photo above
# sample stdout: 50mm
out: 63.8mm
